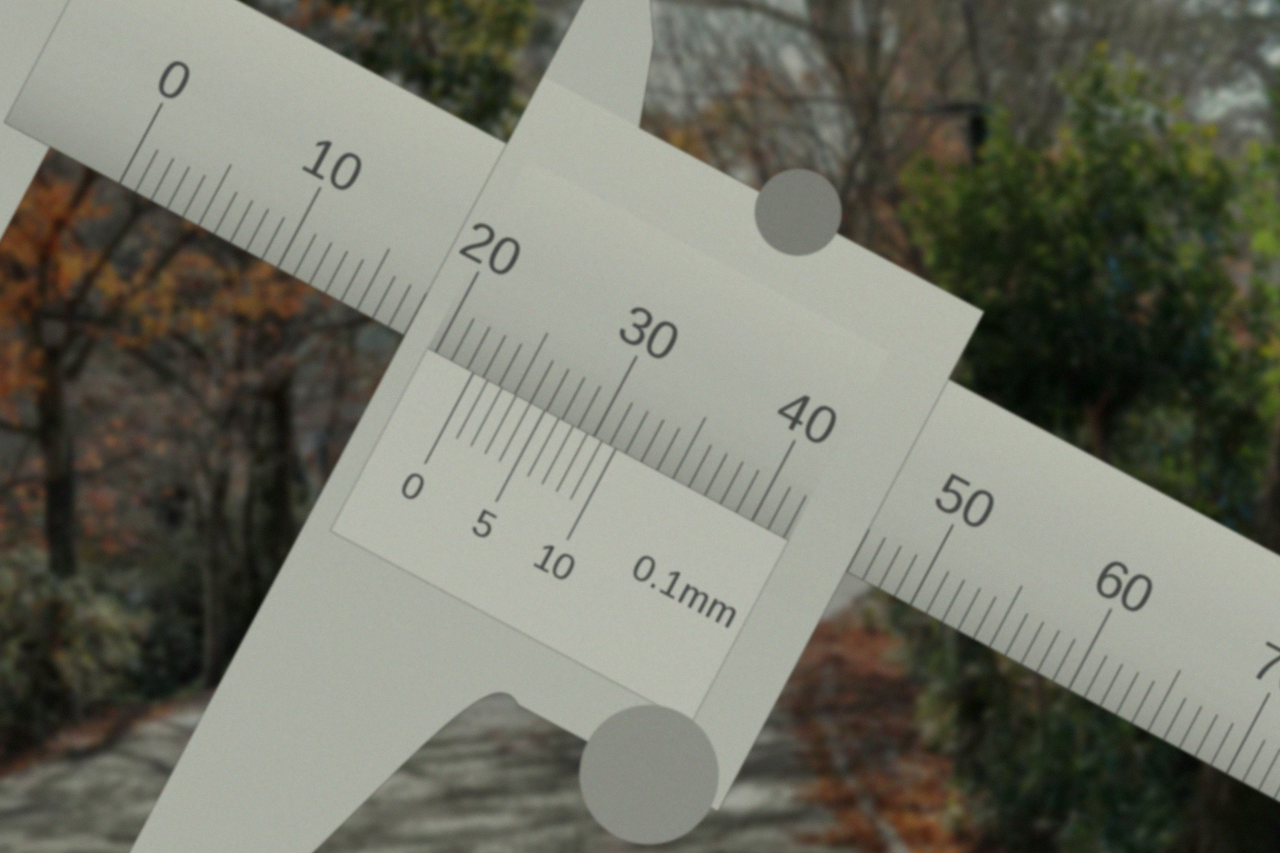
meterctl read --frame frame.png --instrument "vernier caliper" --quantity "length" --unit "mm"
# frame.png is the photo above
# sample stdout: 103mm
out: 22.4mm
